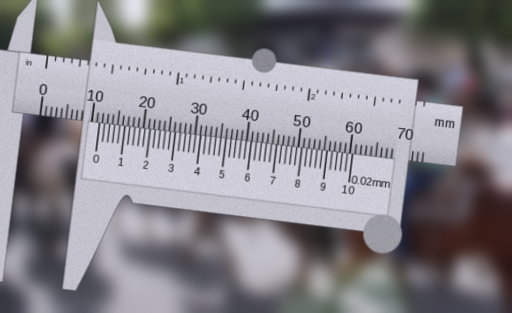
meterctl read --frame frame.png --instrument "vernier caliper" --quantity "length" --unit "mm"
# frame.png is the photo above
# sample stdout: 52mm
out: 11.5mm
